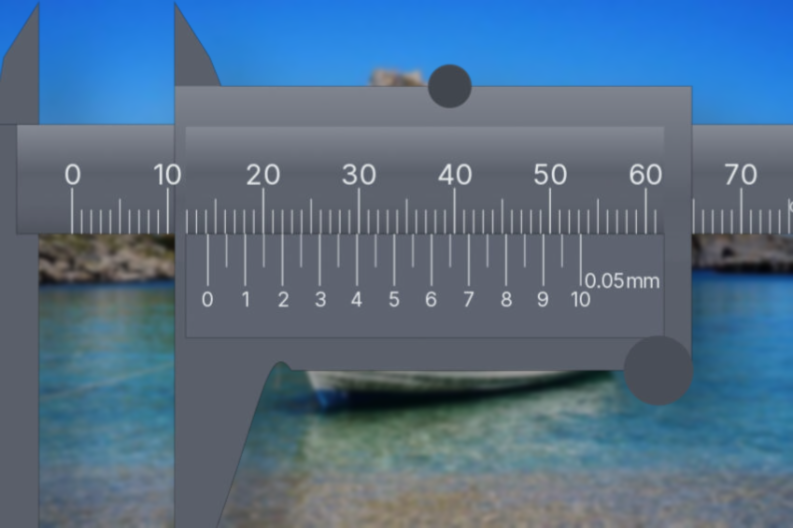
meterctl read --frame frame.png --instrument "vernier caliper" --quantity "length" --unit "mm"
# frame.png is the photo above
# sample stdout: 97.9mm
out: 14.2mm
